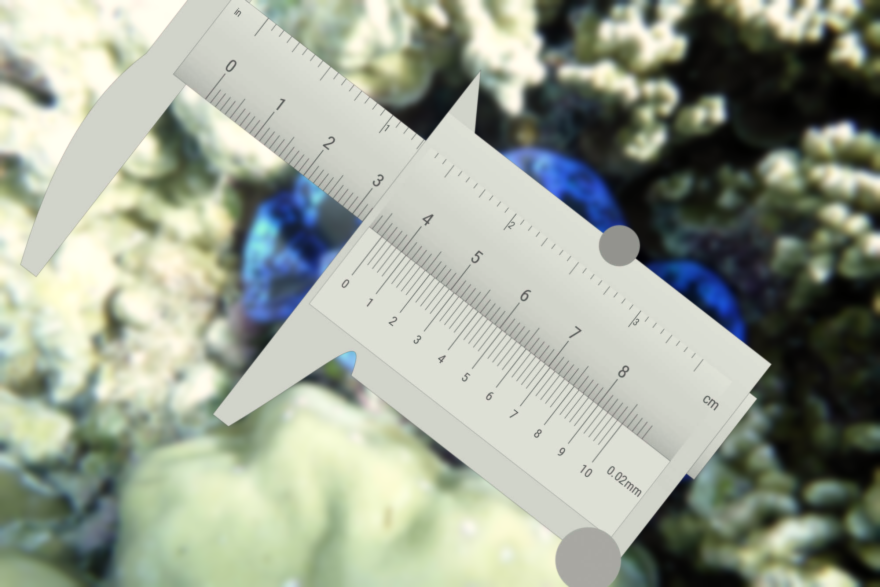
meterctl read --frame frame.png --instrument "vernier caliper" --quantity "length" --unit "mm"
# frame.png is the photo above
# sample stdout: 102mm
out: 36.0mm
